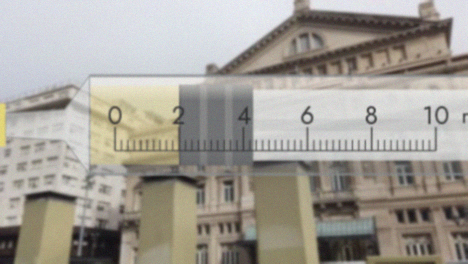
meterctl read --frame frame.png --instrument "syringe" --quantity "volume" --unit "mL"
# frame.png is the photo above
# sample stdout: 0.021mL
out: 2mL
